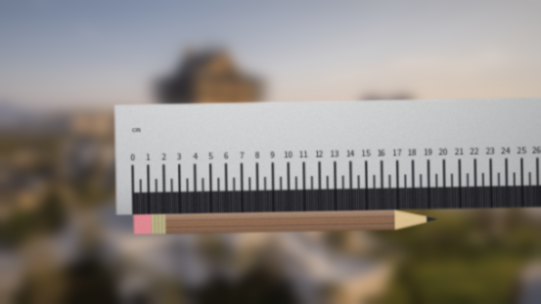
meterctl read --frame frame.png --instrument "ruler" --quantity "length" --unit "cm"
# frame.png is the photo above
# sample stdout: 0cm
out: 19.5cm
